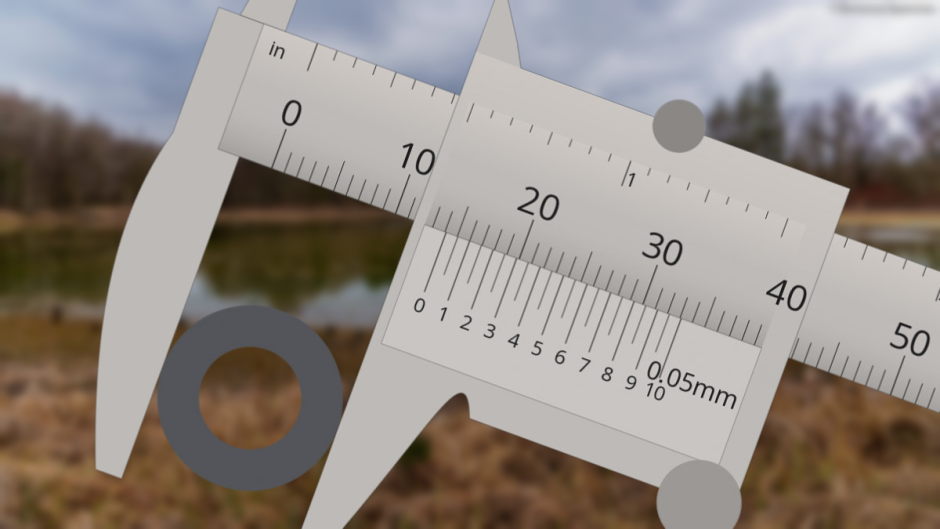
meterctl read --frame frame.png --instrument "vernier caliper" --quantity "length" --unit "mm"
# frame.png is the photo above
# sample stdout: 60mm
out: 14.1mm
